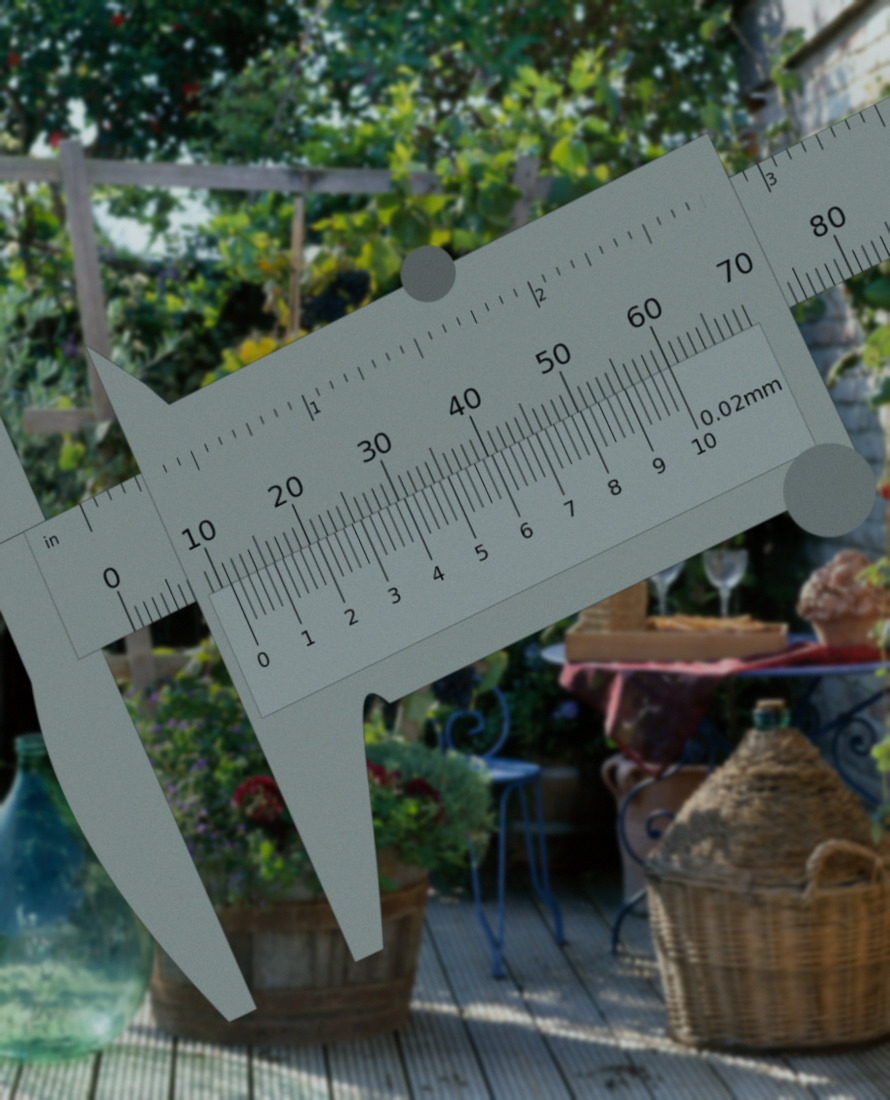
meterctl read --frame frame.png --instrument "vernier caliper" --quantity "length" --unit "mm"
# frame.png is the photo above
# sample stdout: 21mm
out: 11.0mm
